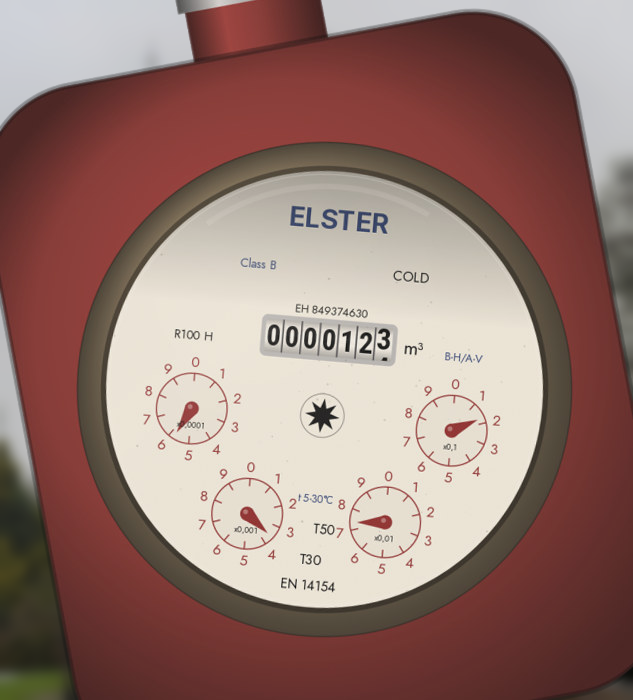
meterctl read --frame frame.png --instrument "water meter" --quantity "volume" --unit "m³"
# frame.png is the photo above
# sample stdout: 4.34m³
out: 123.1735m³
